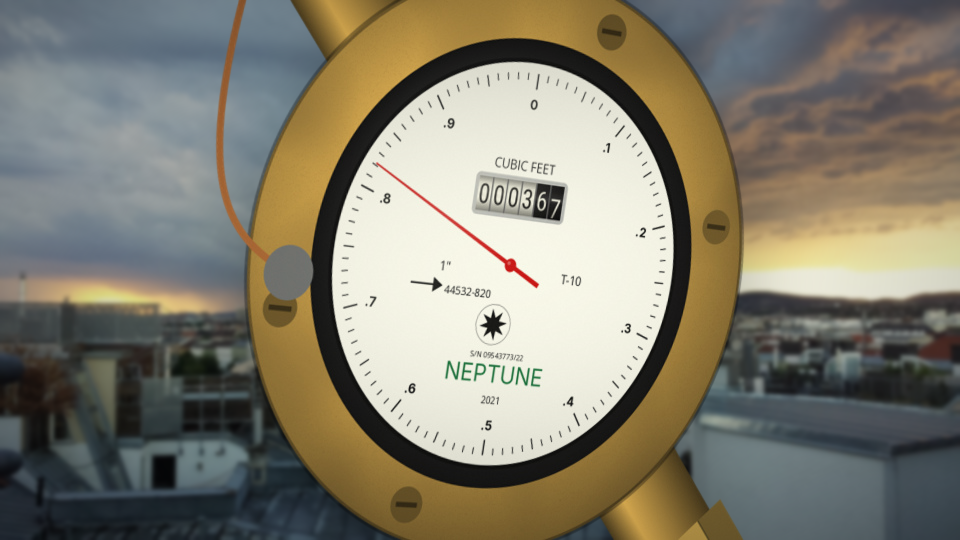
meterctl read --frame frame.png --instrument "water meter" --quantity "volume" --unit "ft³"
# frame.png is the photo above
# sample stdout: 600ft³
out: 366.82ft³
